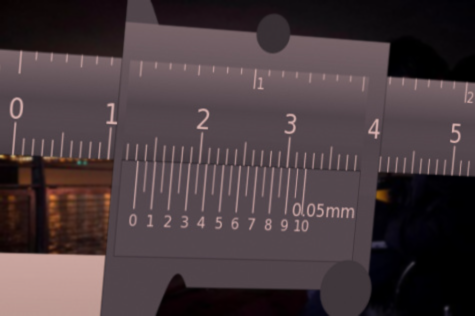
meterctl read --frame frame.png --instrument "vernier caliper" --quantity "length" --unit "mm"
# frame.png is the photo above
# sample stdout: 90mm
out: 13.2mm
